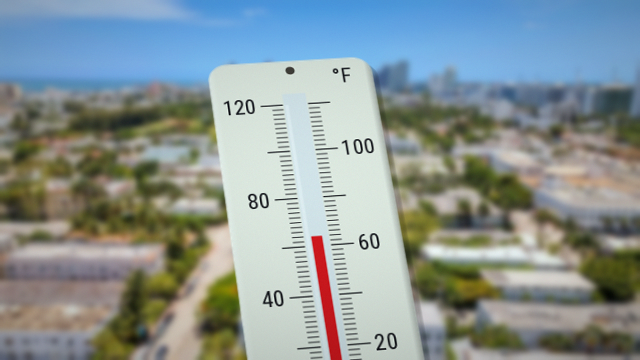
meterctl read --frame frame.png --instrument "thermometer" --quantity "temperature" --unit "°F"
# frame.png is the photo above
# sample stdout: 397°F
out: 64°F
